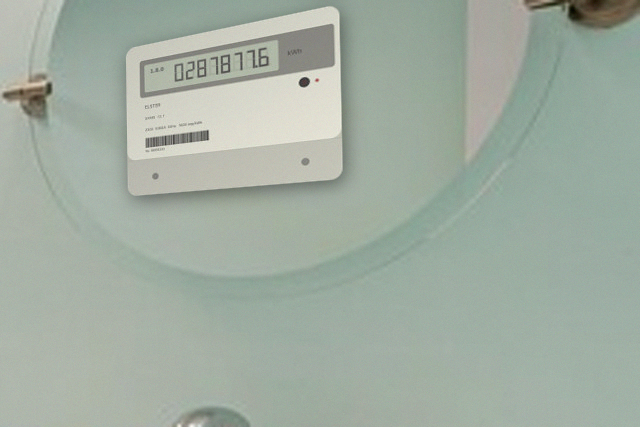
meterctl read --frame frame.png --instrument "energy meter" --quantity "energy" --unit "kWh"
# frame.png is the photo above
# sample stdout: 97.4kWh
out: 287877.6kWh
